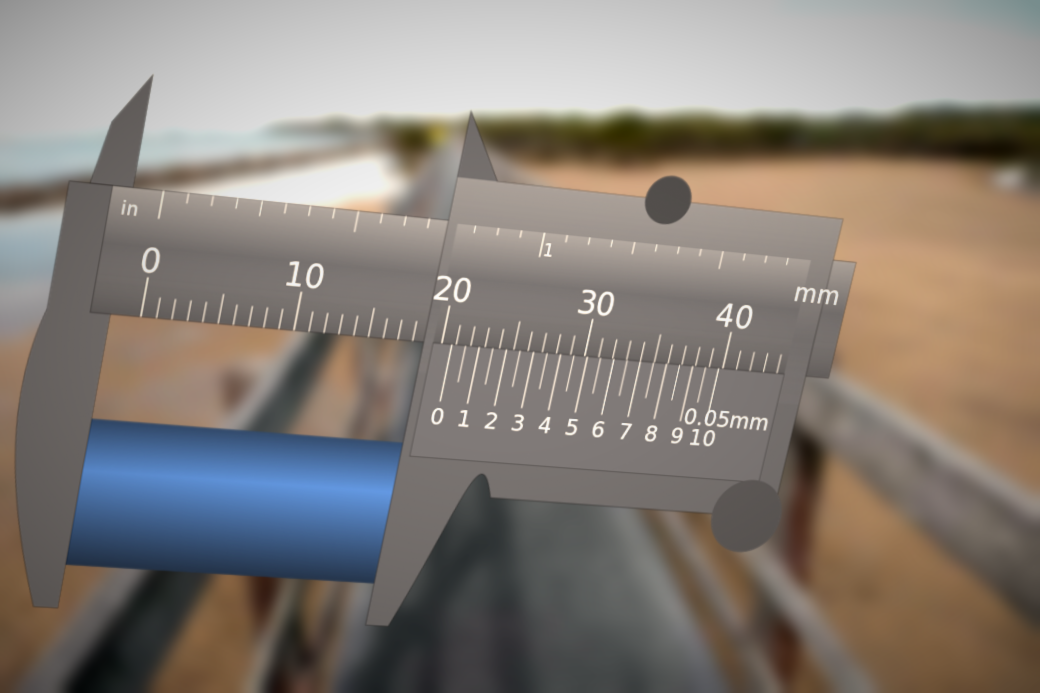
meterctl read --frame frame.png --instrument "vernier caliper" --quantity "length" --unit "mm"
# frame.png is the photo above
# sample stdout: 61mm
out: 20.7mm
